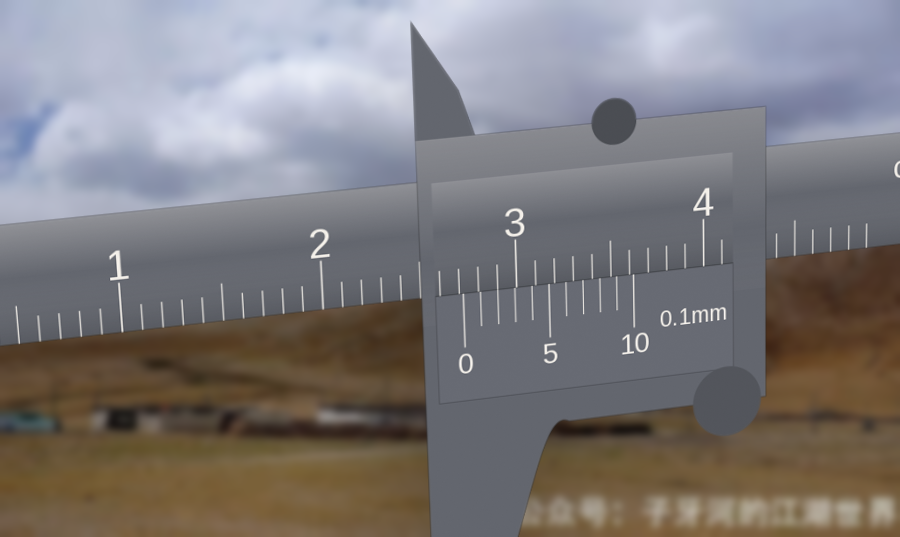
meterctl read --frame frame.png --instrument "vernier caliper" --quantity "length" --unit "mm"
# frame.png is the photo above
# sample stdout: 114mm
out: 27.2mm
